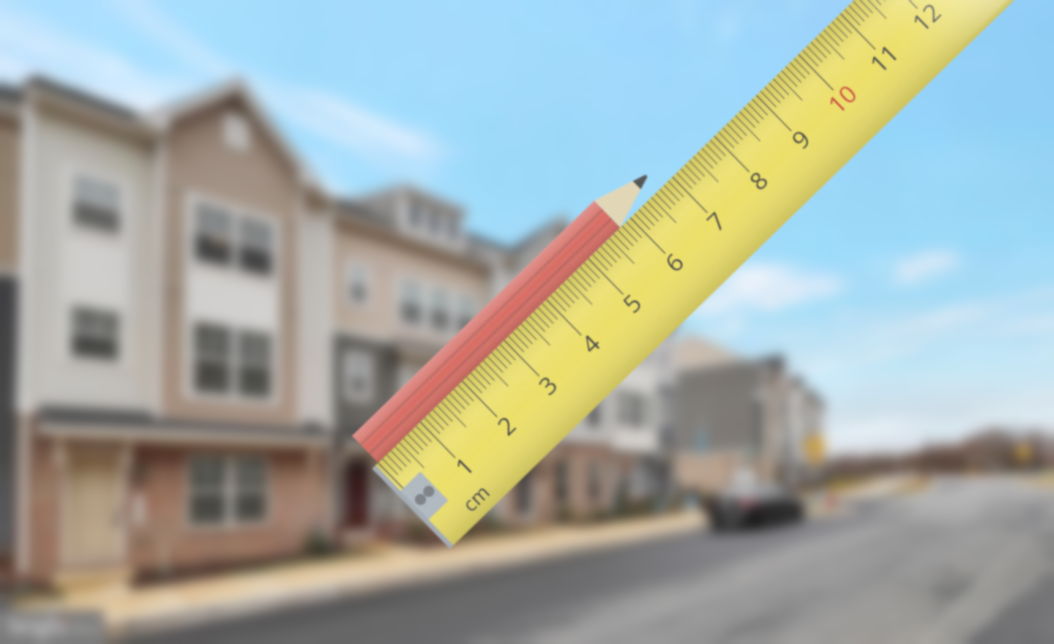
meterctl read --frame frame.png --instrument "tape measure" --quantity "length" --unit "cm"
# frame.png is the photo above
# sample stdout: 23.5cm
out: 6.7cm
